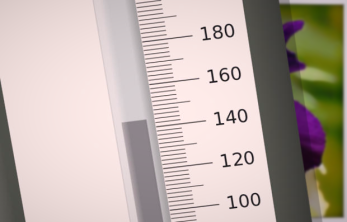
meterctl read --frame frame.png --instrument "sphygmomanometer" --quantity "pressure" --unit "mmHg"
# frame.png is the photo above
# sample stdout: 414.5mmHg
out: 144mmHg
